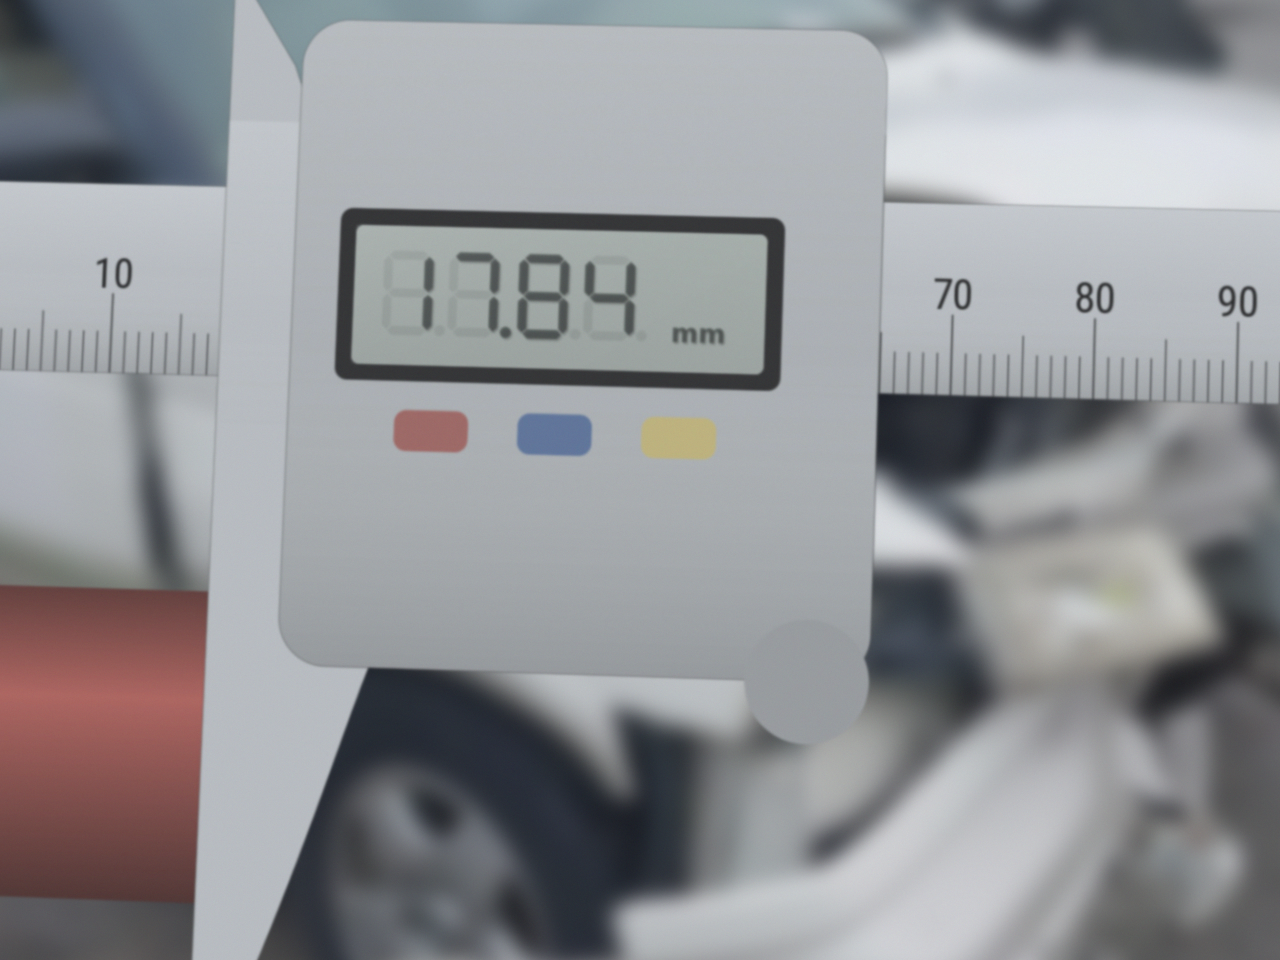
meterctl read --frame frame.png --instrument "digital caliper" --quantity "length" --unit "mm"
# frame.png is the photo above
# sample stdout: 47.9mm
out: 17.84mm
